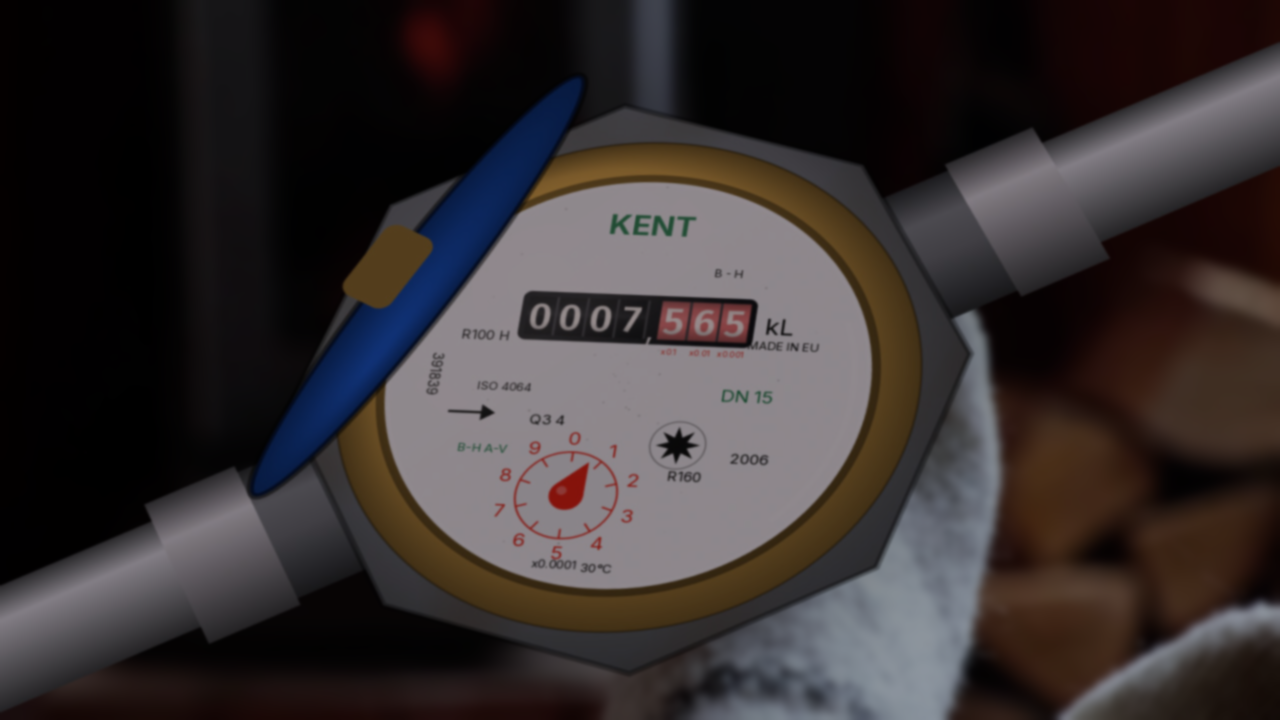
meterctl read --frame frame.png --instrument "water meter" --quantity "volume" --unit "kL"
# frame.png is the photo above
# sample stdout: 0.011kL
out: 7.5650kL
